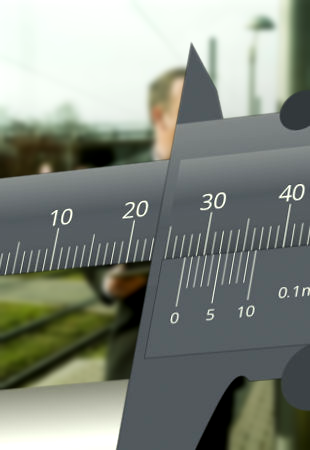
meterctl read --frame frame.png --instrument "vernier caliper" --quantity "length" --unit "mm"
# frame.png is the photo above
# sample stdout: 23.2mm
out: 27.6mm
